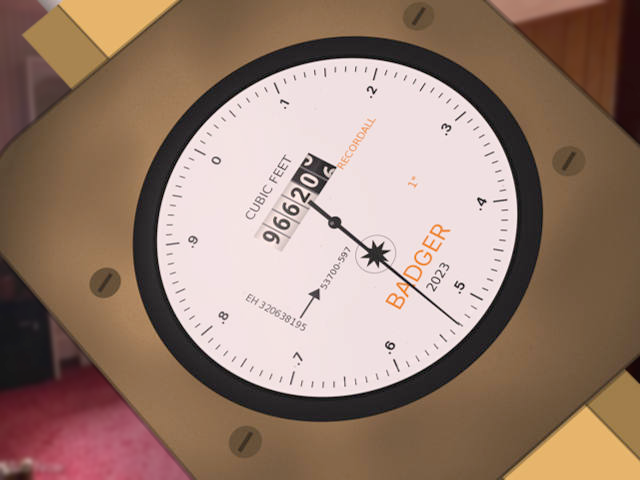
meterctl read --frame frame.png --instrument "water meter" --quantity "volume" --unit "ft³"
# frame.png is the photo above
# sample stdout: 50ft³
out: 966205.53ft³
